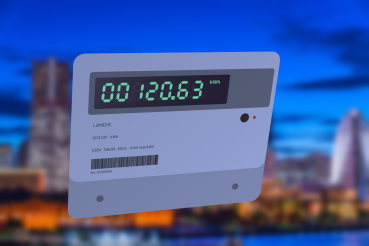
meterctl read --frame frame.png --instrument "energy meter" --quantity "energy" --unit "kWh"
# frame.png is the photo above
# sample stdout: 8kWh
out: 120.63kWh
